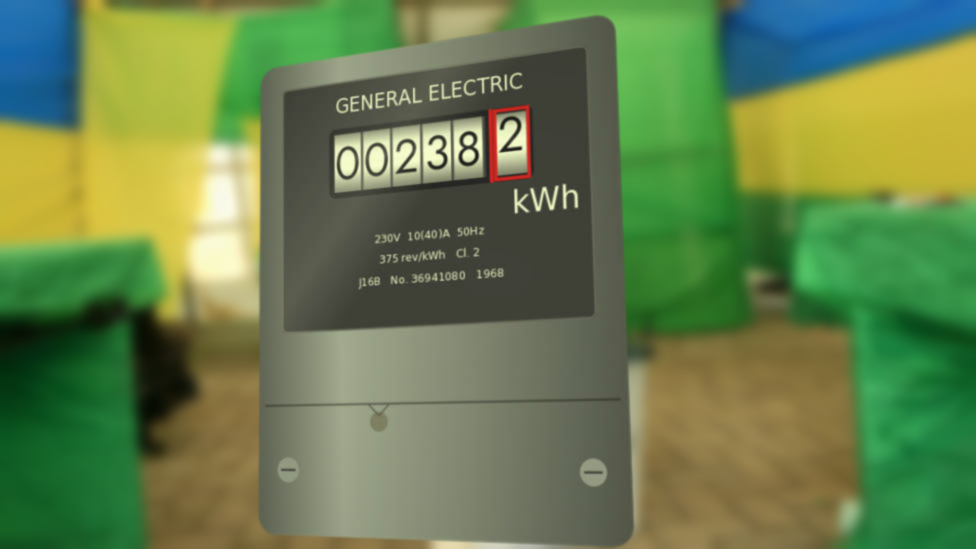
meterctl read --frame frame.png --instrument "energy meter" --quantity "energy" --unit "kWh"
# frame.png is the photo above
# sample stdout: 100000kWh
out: 238.2kWh
